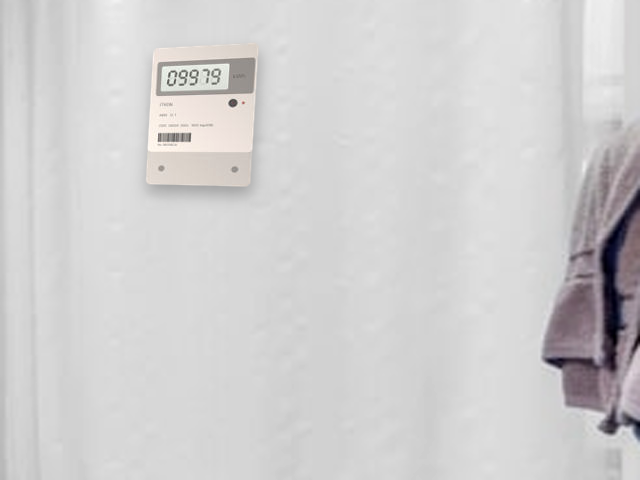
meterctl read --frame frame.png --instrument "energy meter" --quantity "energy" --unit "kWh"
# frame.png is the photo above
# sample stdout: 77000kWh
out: 9979kWh
